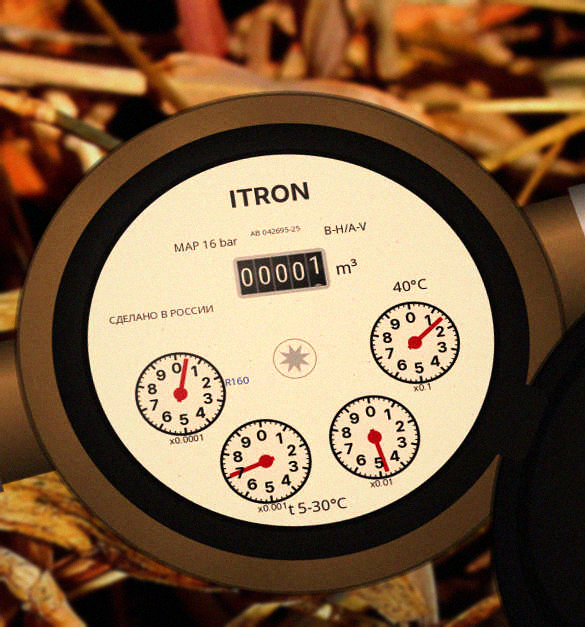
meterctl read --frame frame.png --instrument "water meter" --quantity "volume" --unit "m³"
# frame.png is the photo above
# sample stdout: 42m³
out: 1.1470m³
